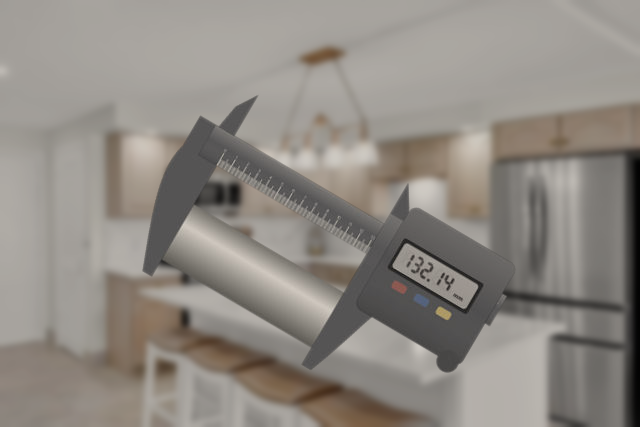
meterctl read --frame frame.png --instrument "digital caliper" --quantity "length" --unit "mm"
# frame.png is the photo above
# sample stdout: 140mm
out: 132.14mm
